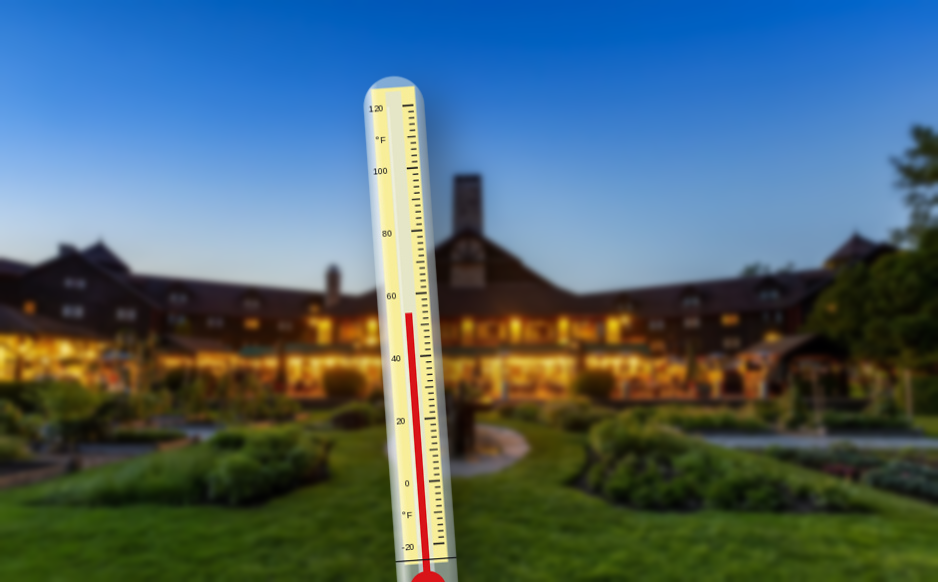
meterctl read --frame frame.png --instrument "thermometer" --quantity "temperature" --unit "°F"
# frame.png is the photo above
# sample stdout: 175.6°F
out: 54°F
